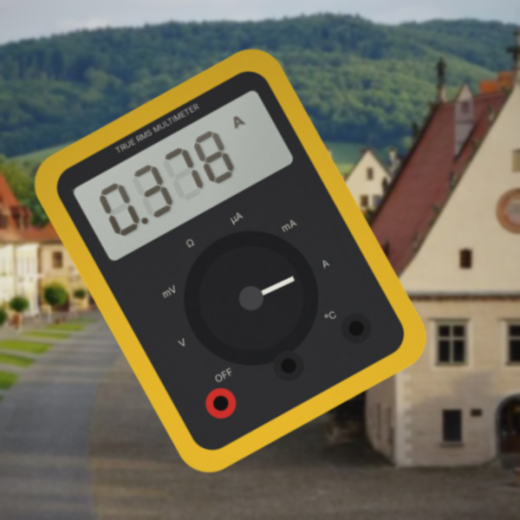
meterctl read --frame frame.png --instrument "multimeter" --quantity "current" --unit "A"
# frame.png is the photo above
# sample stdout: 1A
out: 0.378A
